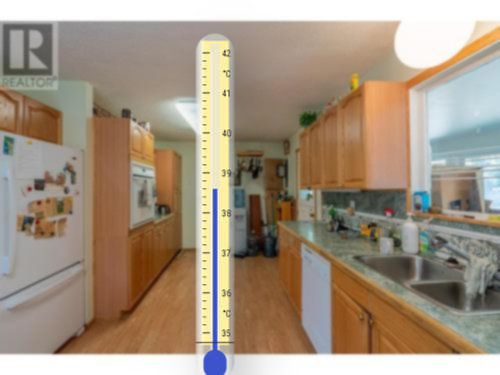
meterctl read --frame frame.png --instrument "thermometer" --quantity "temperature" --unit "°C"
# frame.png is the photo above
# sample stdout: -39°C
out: 38.6°C
